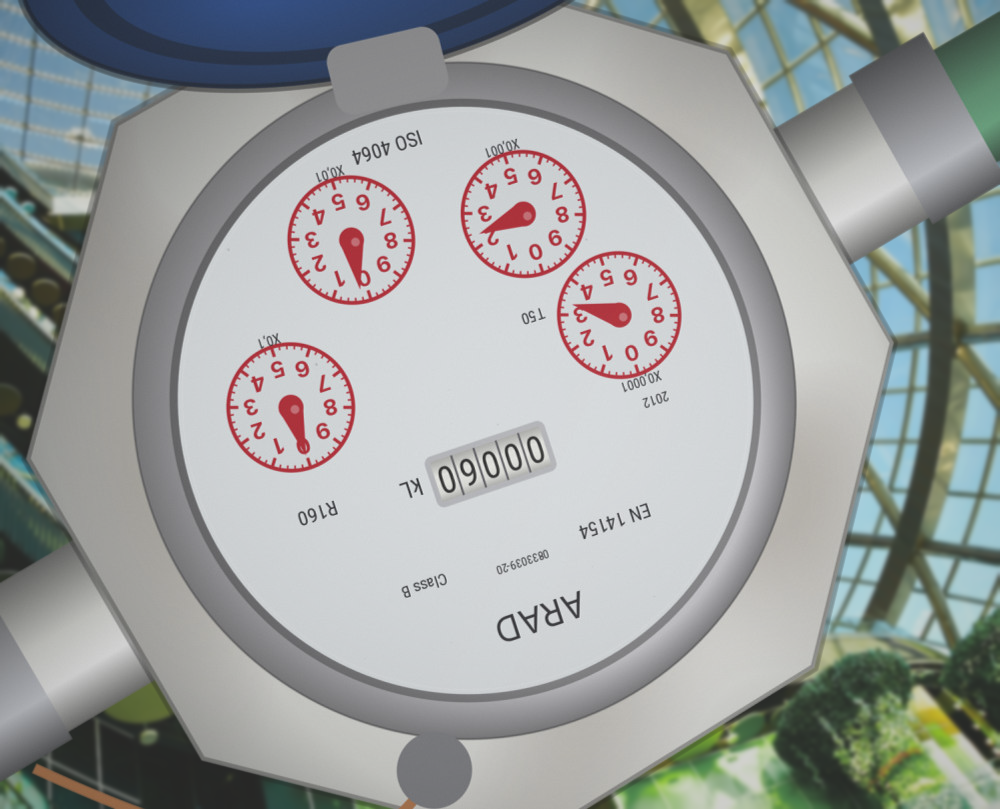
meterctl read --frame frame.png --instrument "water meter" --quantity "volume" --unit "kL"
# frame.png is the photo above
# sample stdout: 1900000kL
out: 60.0023kL
